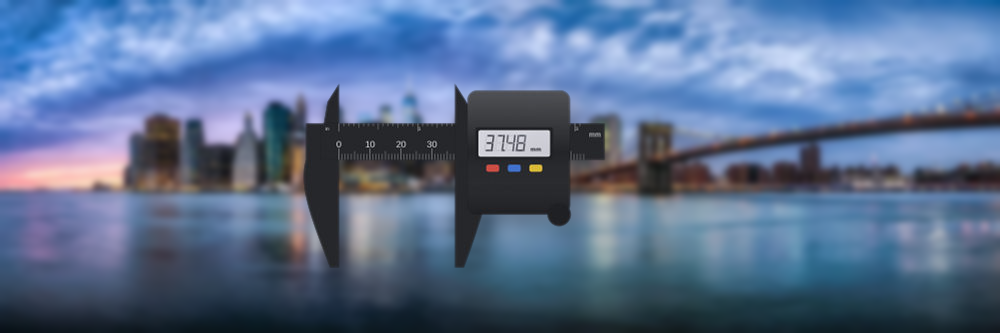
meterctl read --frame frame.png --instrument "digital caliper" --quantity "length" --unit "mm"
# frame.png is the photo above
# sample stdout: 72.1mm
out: 37.48mm
